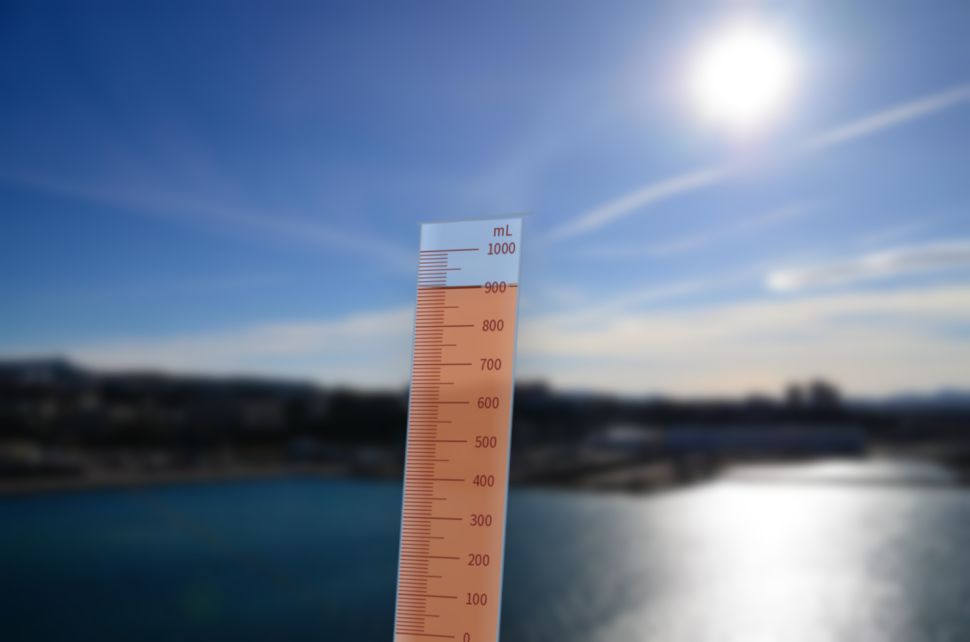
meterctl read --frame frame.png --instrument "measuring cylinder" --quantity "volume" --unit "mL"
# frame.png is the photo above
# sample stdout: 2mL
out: 900mL
